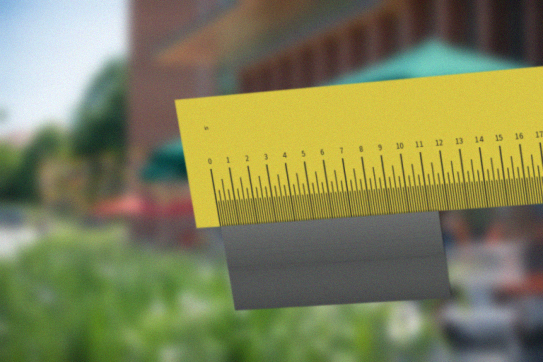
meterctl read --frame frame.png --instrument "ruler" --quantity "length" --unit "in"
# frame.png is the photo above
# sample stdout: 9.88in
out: 11.5in
